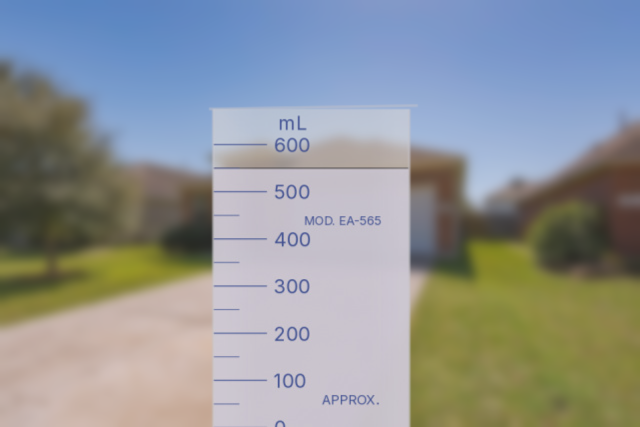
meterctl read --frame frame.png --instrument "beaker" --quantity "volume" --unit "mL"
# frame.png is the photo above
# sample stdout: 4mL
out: 550mL
